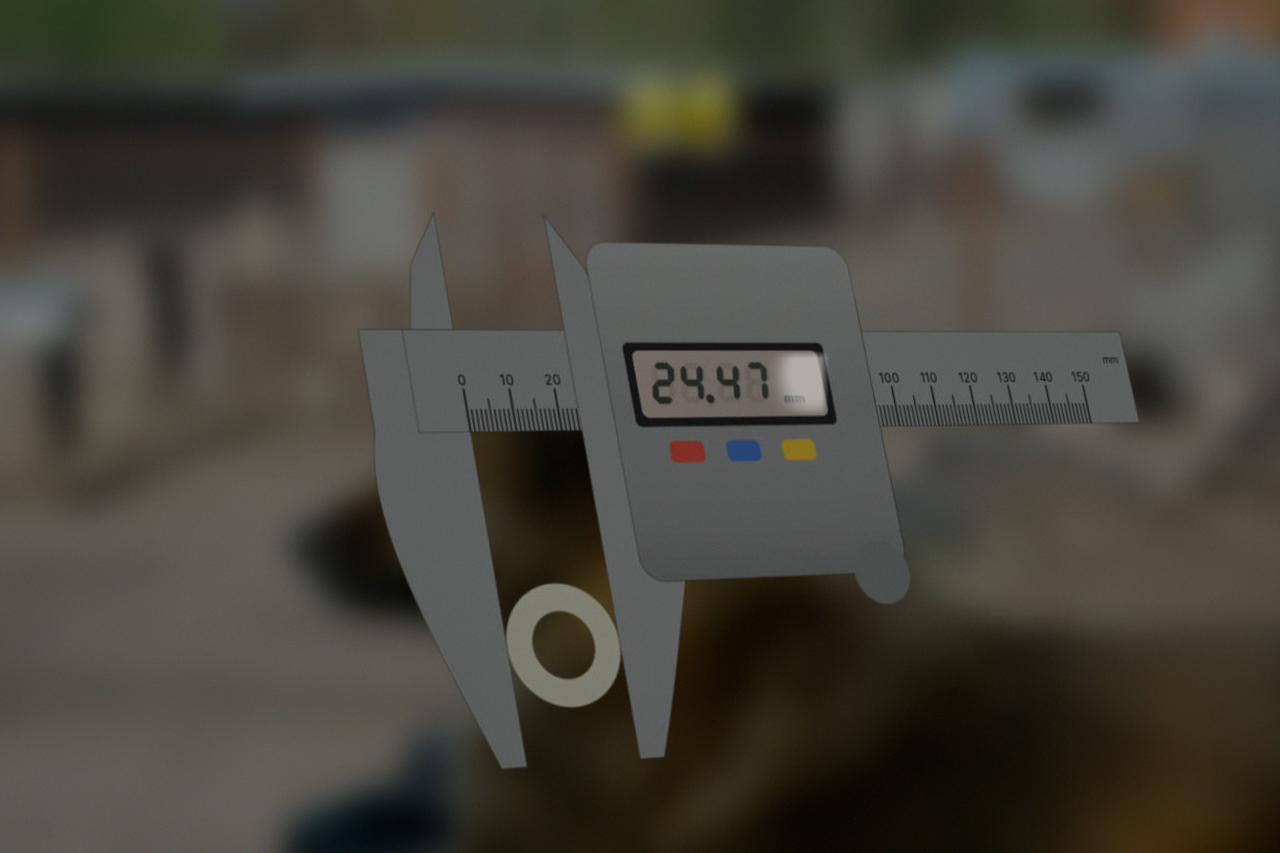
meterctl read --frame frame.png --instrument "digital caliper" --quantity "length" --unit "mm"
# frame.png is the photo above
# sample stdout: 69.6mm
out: 24.47mm
